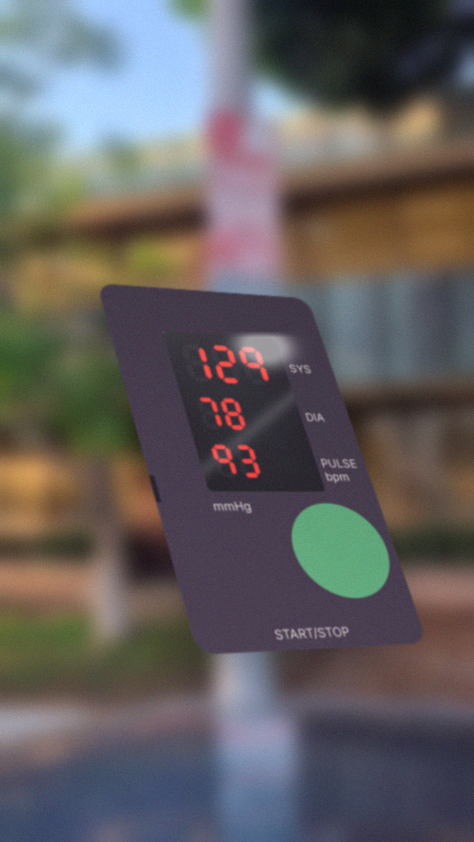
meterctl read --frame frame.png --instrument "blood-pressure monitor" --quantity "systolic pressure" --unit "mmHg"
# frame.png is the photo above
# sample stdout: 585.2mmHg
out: 129mmHg
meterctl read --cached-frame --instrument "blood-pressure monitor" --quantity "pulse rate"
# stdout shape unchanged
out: 93bpm
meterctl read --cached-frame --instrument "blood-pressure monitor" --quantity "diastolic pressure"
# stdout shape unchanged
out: 78mmHg
